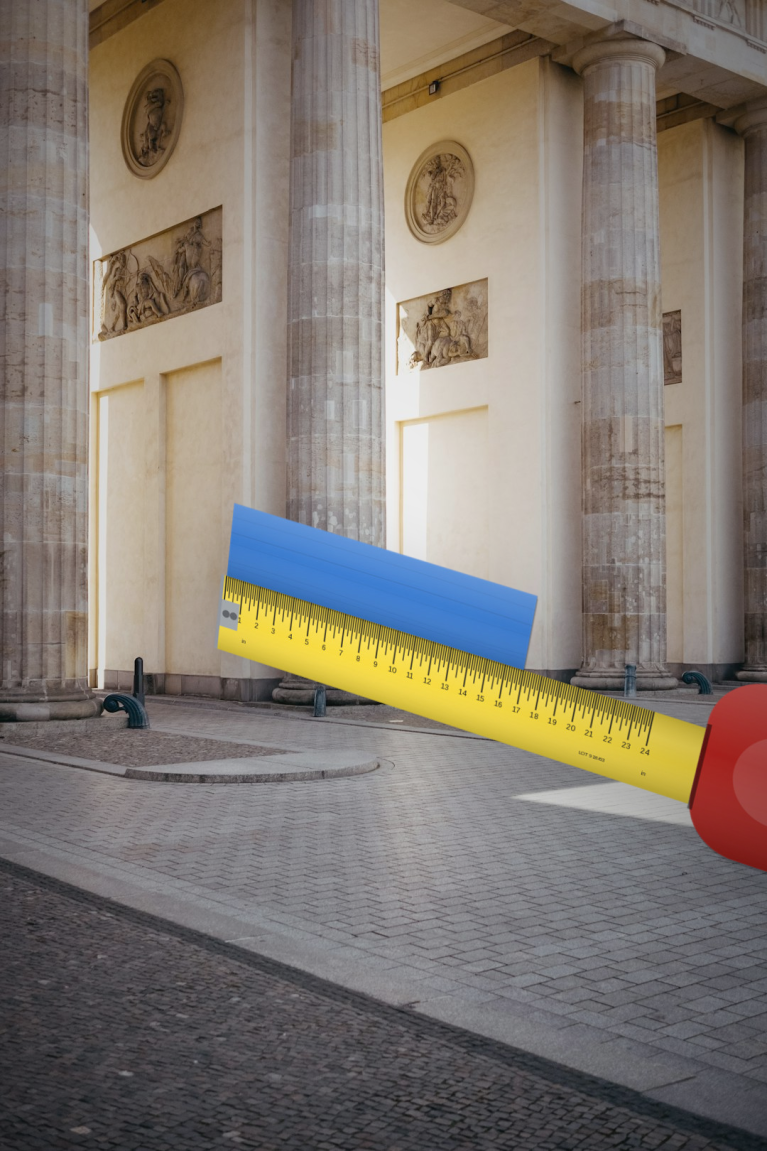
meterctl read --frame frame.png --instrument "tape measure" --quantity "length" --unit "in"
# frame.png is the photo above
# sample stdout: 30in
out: 17in
